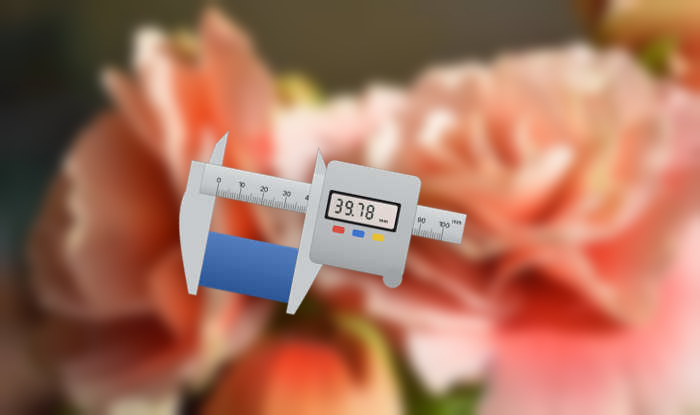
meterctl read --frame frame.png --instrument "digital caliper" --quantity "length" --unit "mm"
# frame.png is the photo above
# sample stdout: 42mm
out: 39.78mm
